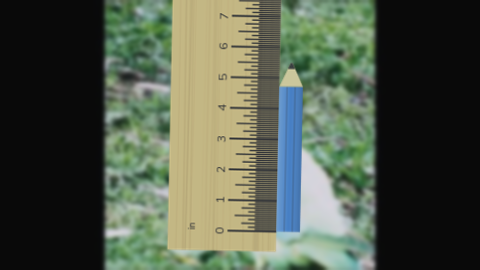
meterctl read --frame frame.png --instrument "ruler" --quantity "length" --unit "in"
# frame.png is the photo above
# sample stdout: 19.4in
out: 5.5in
